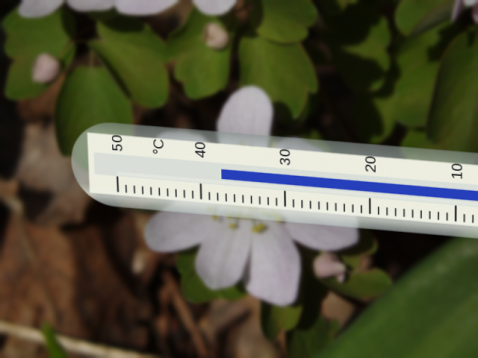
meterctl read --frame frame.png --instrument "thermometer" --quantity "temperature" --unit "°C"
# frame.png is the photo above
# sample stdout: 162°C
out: 37.5°C
